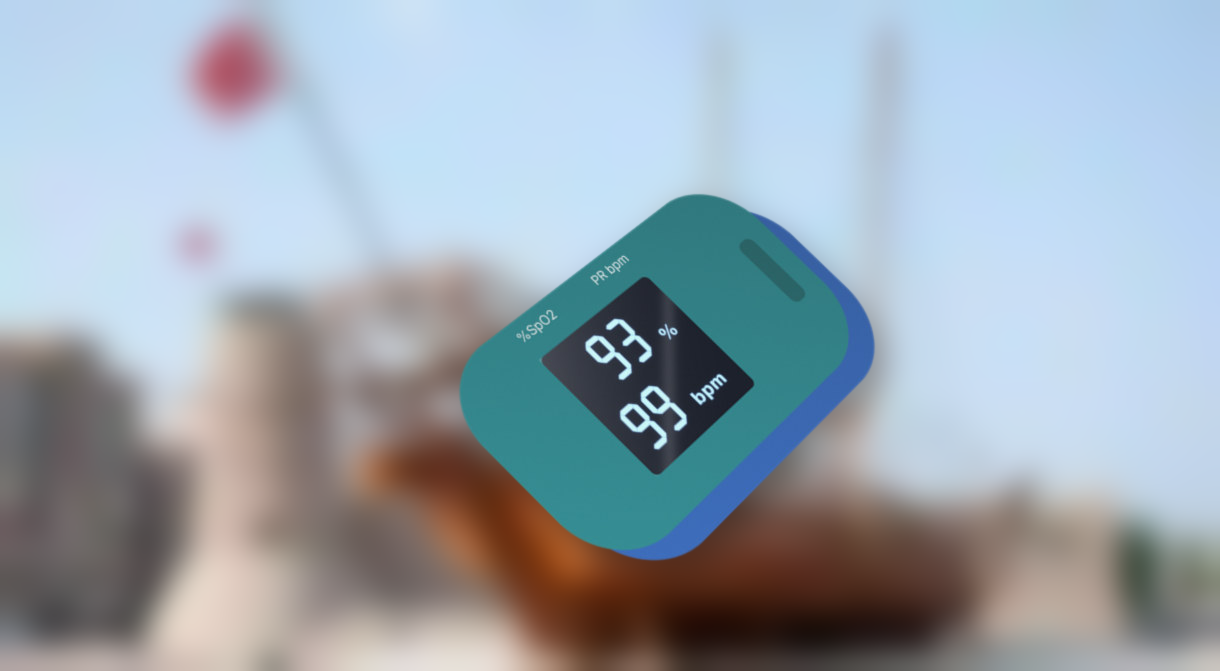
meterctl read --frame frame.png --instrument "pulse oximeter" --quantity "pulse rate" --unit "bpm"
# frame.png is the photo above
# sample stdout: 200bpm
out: 99bpm
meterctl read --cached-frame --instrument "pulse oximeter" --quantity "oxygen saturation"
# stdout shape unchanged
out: 93%
